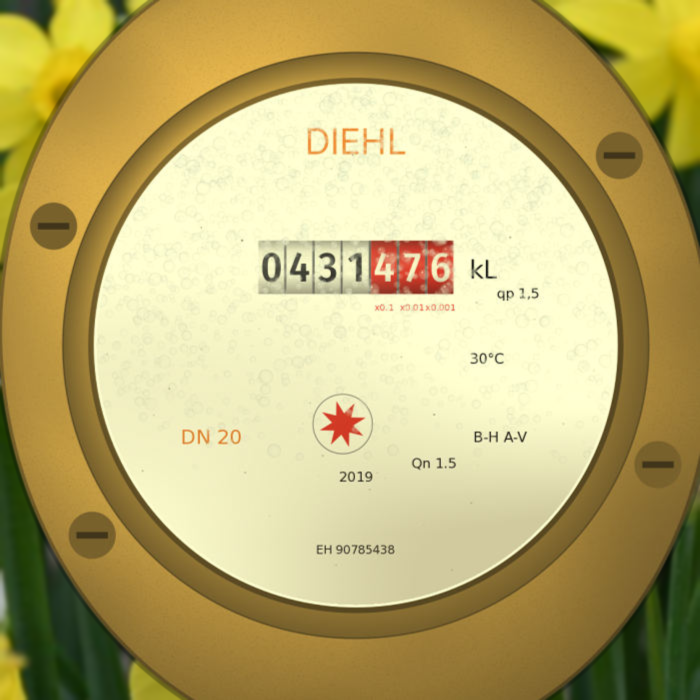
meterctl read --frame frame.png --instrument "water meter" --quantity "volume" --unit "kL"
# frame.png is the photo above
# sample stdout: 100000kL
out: 431.476kL
